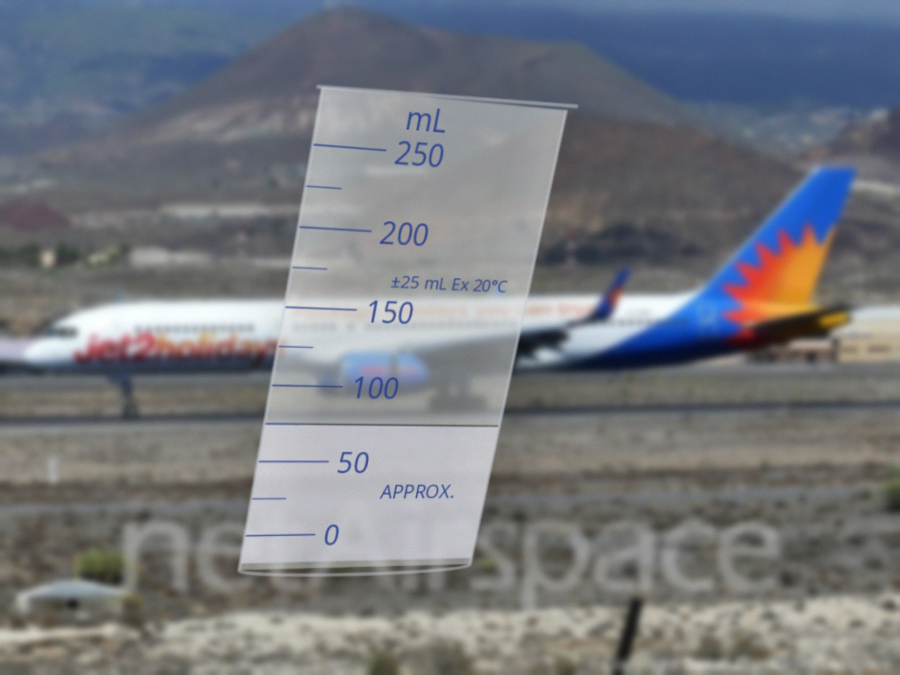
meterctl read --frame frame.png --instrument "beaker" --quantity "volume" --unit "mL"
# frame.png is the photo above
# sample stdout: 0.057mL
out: 75mL
